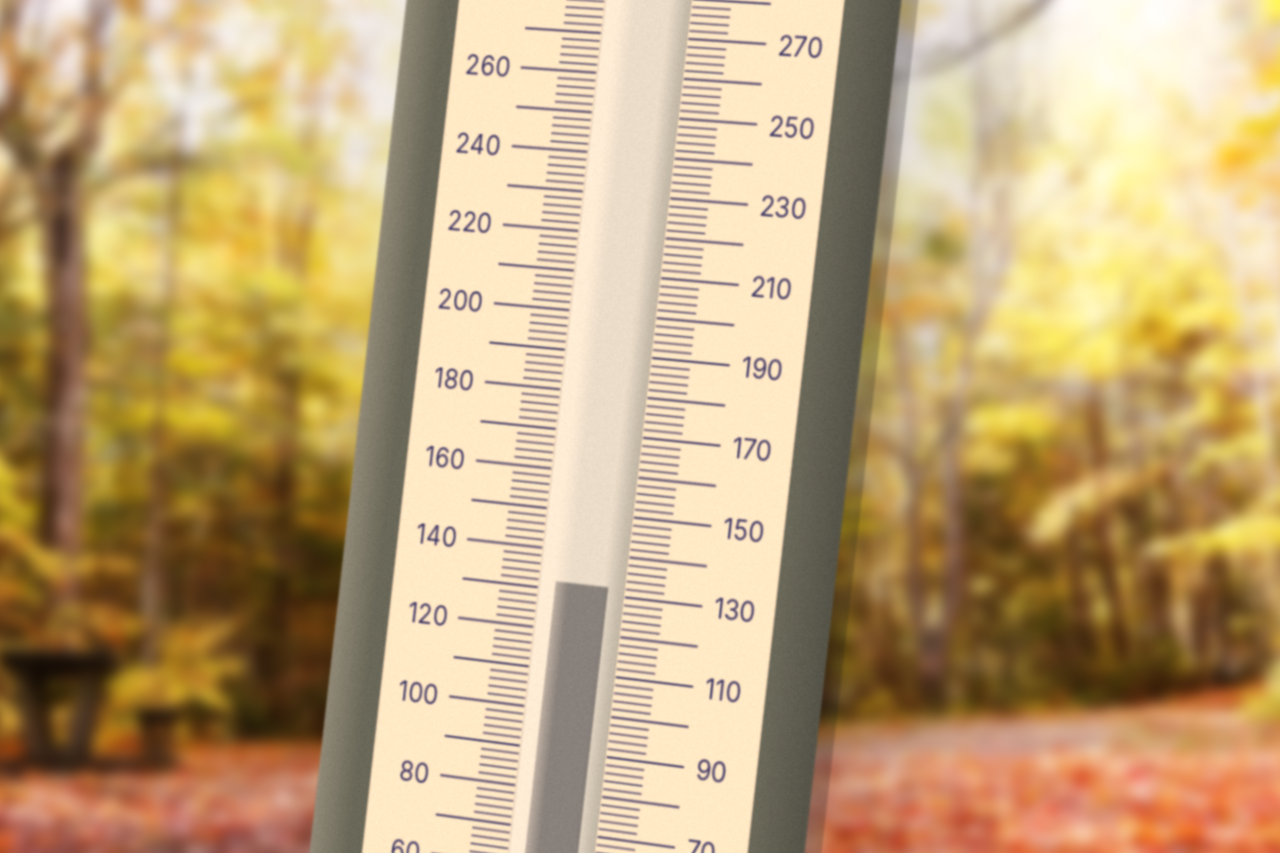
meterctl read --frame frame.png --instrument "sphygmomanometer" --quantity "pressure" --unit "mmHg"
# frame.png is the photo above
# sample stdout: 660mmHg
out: 132mmHg
